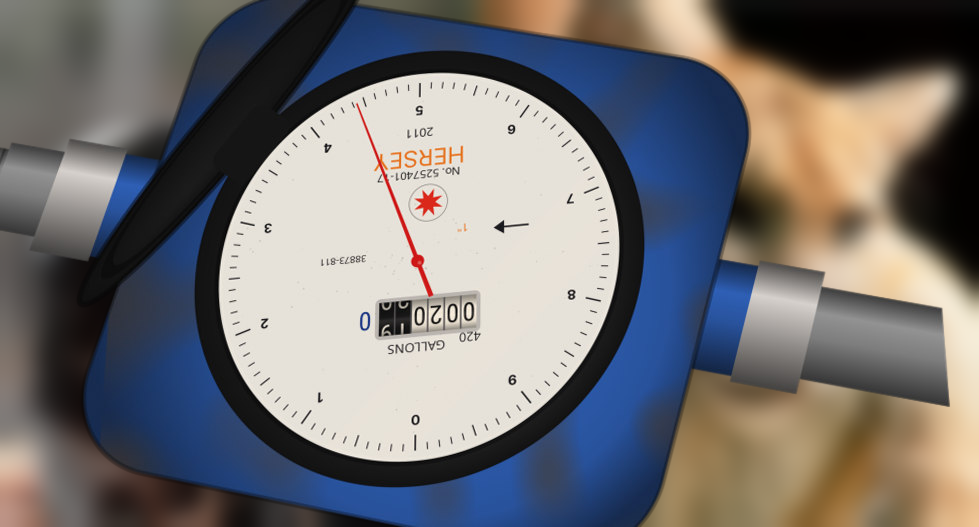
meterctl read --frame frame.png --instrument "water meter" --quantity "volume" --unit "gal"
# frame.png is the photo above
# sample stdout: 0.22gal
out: 20194.4gal
